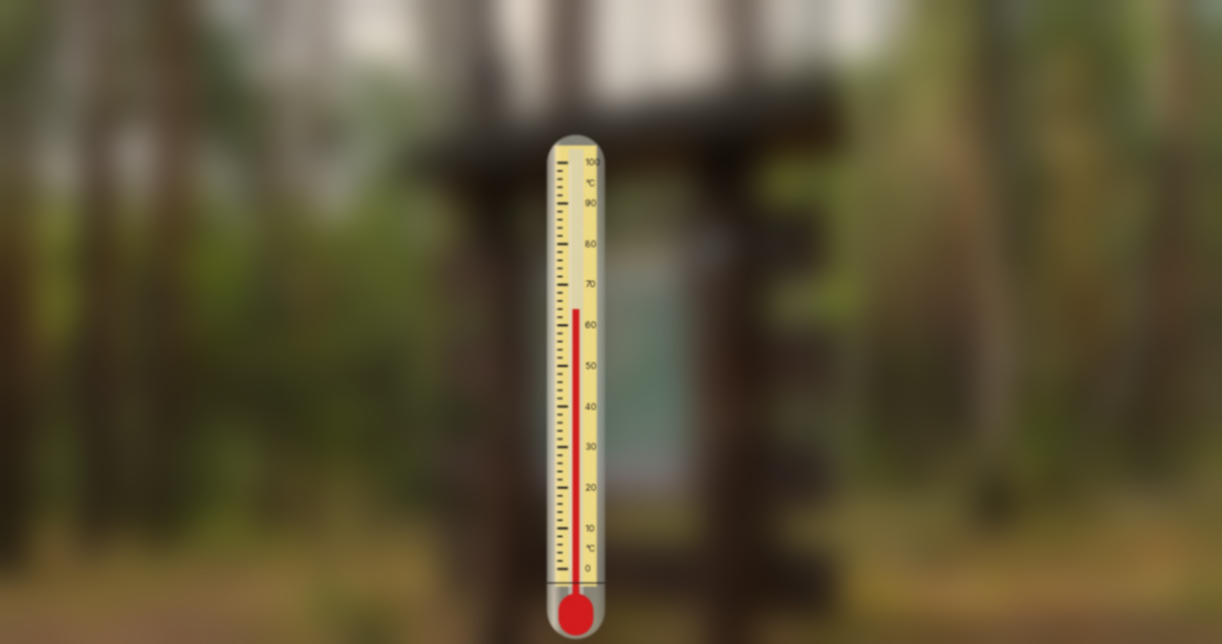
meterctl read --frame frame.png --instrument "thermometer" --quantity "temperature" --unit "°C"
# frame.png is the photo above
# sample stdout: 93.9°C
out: 64°C
